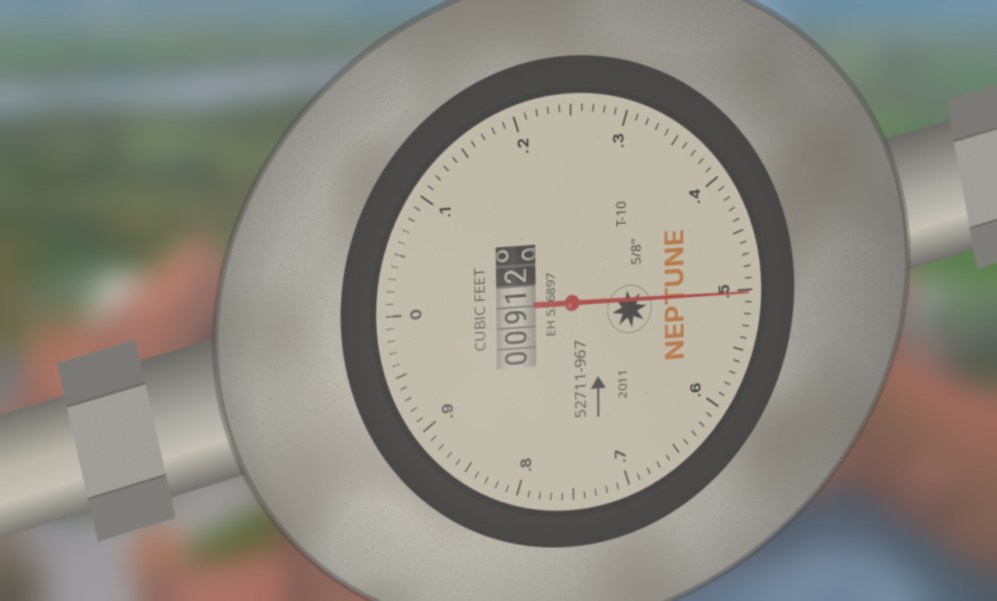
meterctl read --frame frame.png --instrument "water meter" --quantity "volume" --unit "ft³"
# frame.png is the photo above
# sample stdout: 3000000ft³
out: 9128.50ft³
